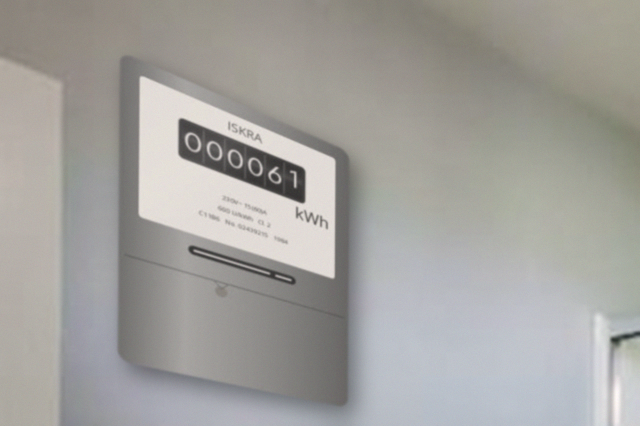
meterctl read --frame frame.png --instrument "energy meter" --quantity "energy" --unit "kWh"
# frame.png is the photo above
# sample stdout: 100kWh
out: 61kWh
